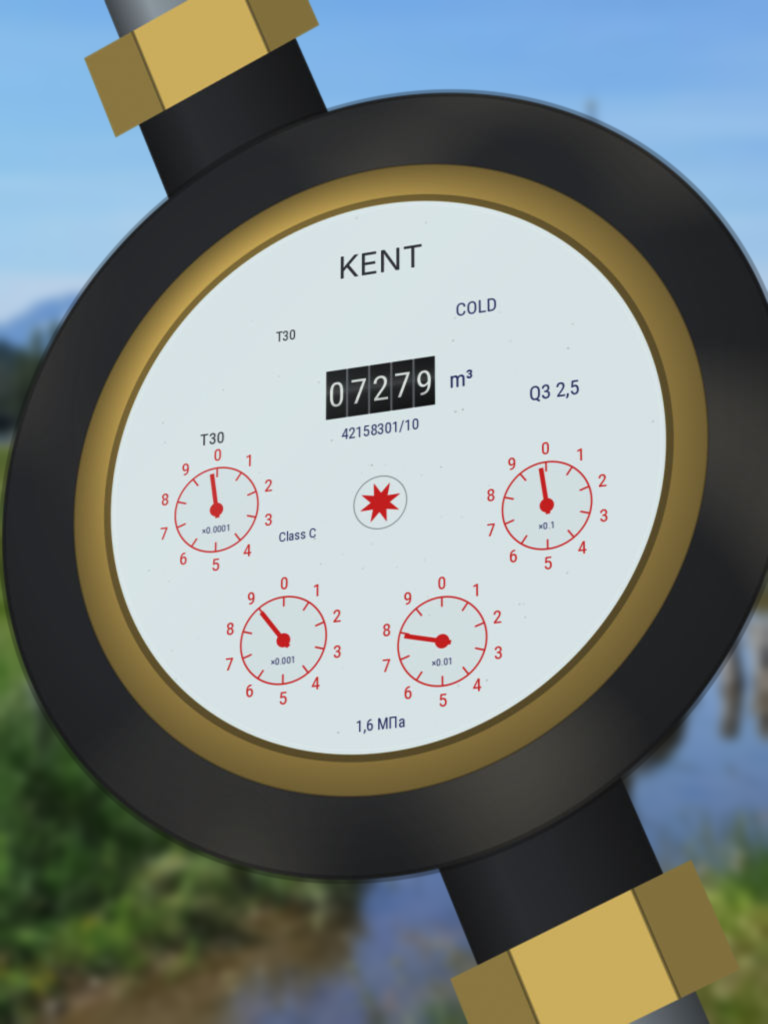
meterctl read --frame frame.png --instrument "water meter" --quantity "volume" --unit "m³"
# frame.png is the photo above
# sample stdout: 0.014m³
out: 7278.9789m³
